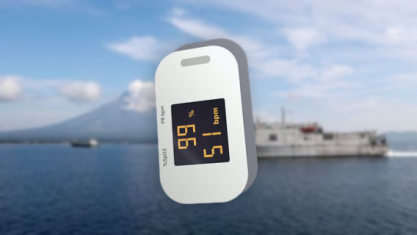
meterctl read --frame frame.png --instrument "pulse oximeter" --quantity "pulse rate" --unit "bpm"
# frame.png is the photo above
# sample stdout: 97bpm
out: 51bpm
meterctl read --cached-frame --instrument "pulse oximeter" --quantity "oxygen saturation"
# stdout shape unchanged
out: 99%
